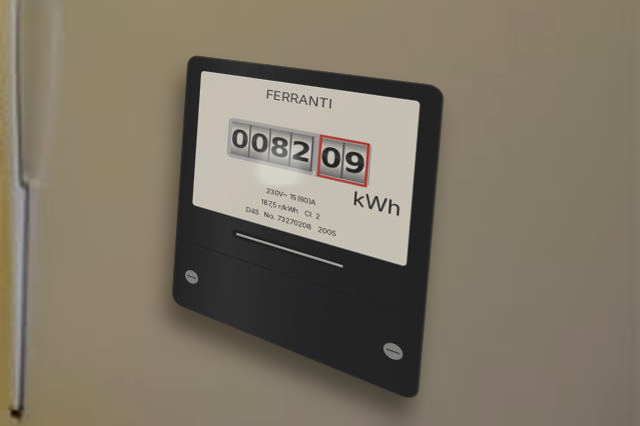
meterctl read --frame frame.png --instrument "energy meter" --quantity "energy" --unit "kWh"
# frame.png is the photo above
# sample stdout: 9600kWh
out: 82.09kWh
